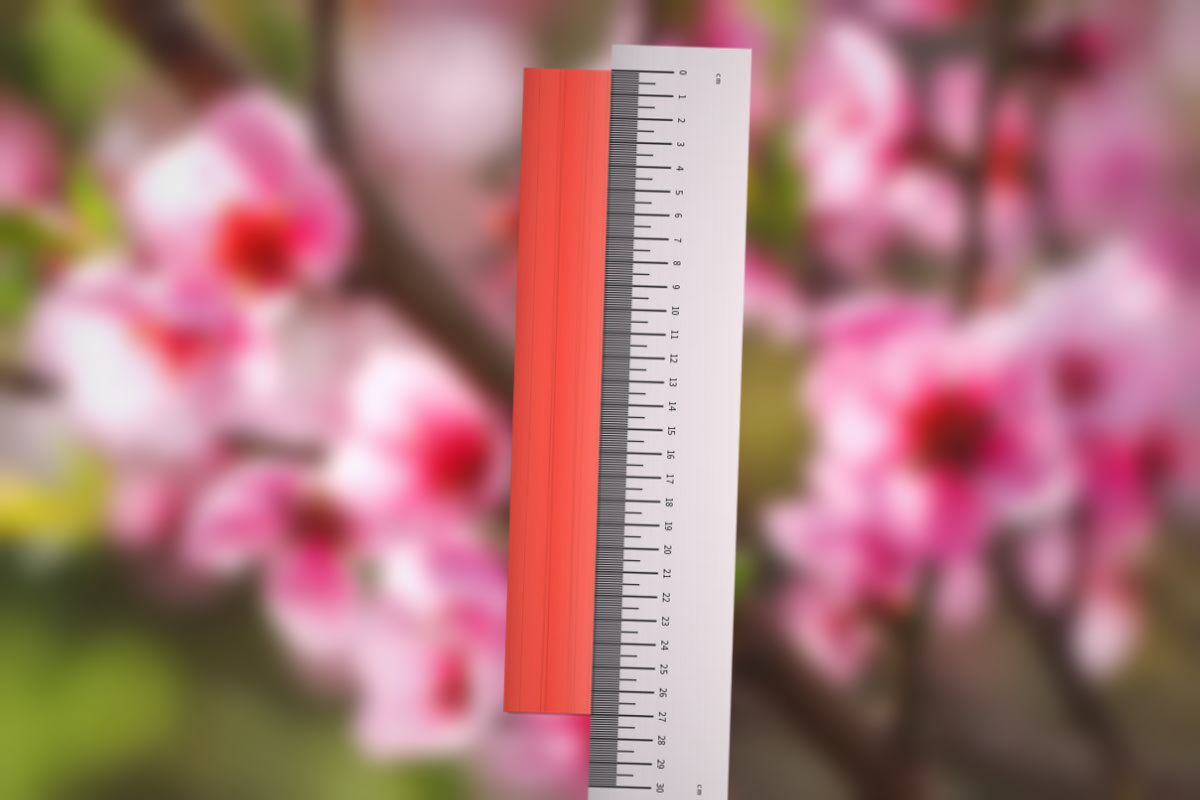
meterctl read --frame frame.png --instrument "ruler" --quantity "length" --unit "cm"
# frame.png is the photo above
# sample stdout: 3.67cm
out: 27cm
